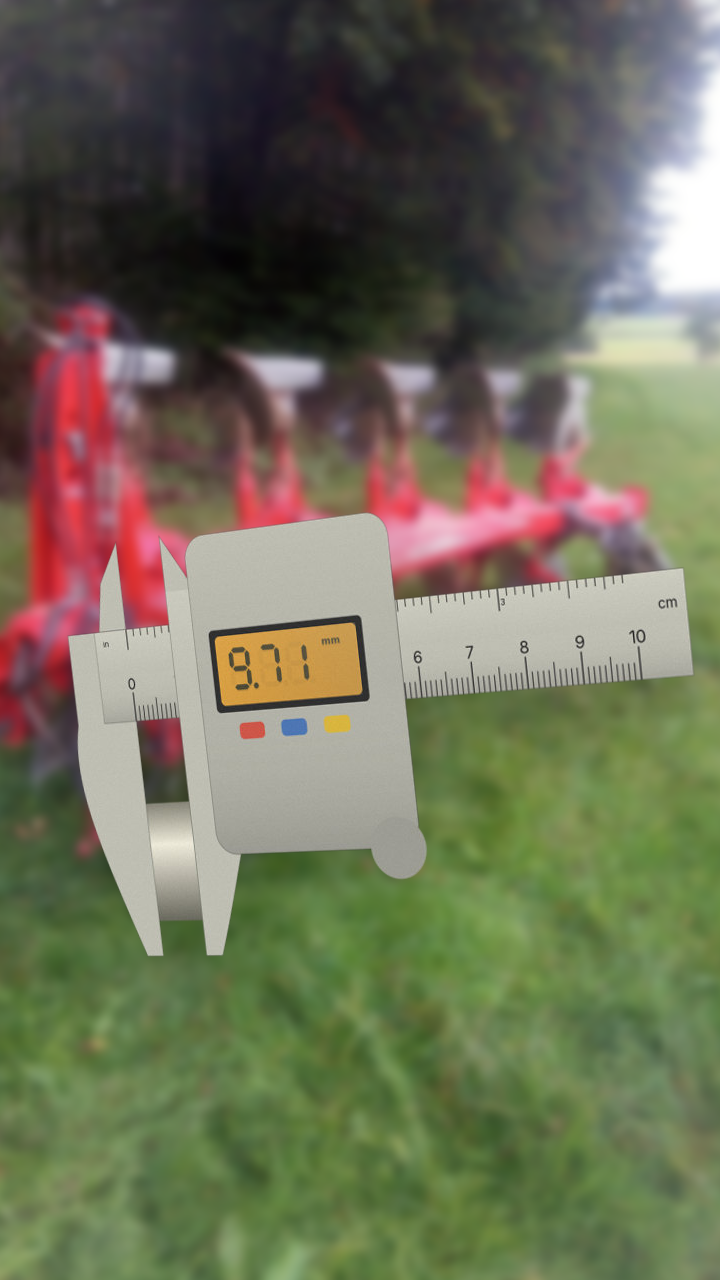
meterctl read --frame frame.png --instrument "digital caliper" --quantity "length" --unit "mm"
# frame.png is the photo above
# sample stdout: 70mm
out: 9.71mm
